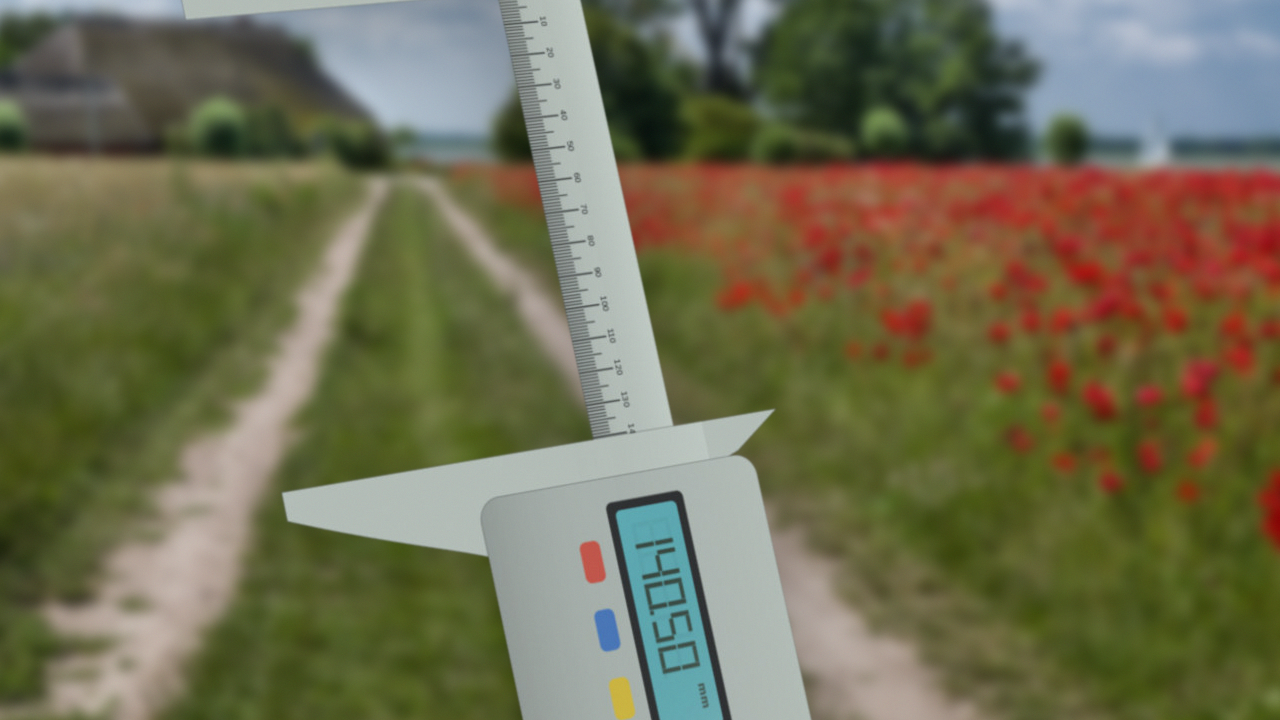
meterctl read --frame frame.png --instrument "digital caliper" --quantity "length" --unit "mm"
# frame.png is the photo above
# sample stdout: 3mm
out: 140.50mm
